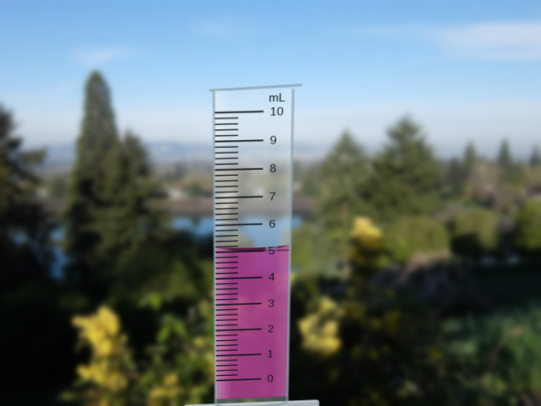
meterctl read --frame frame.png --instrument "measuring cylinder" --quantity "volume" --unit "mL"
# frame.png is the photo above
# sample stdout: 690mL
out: 5mL
